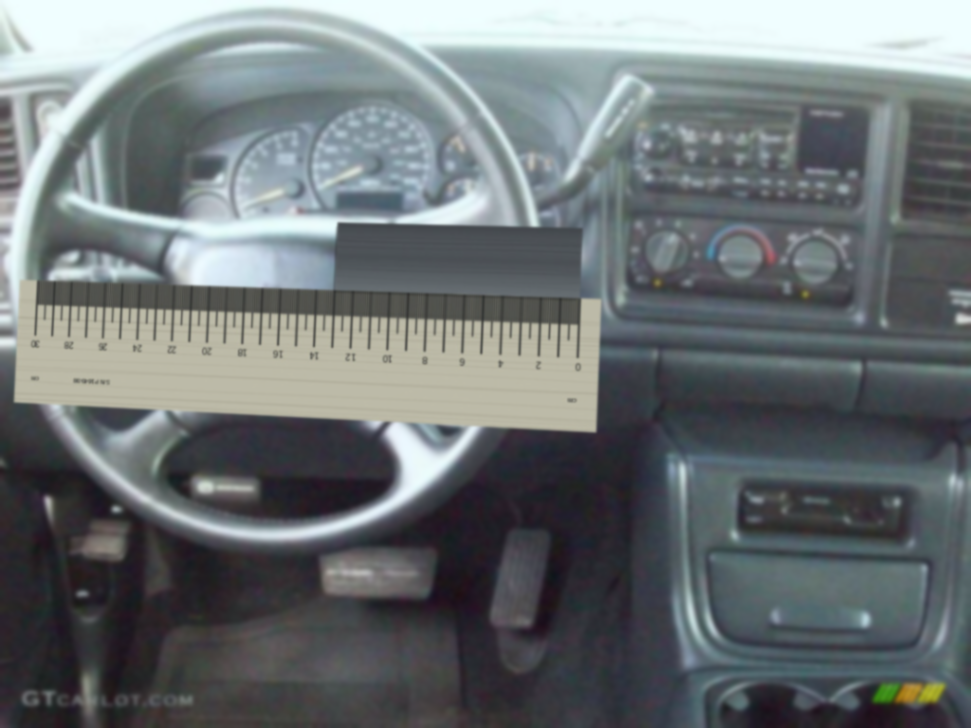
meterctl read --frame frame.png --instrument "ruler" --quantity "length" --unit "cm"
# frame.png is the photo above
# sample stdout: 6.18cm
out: 13cm
